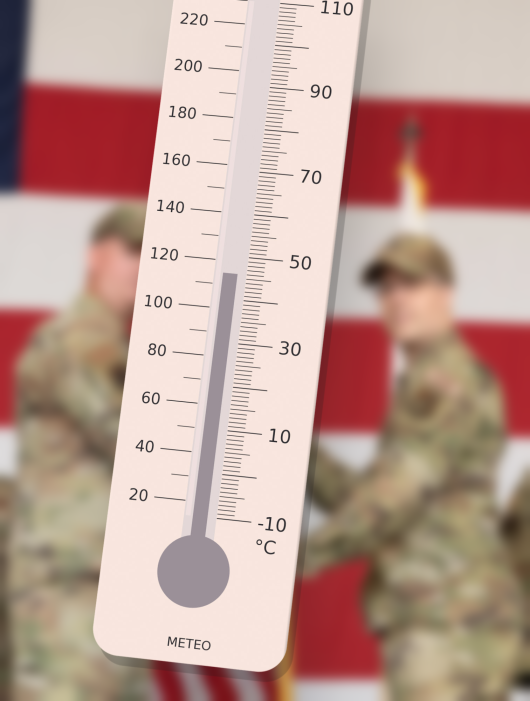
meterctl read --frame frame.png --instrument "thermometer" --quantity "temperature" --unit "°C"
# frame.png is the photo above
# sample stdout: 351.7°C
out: 46°C
